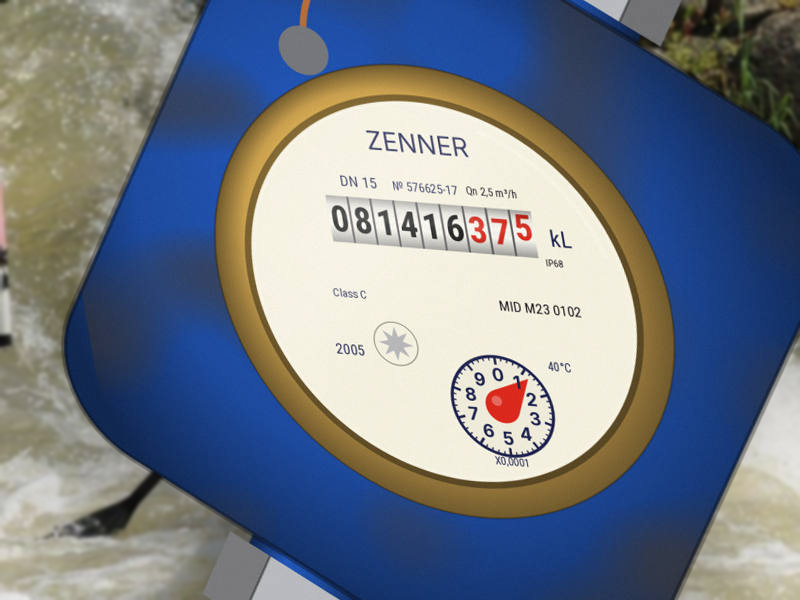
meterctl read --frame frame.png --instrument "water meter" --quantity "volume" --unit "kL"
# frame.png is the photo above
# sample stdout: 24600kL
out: 81416.3751kL
